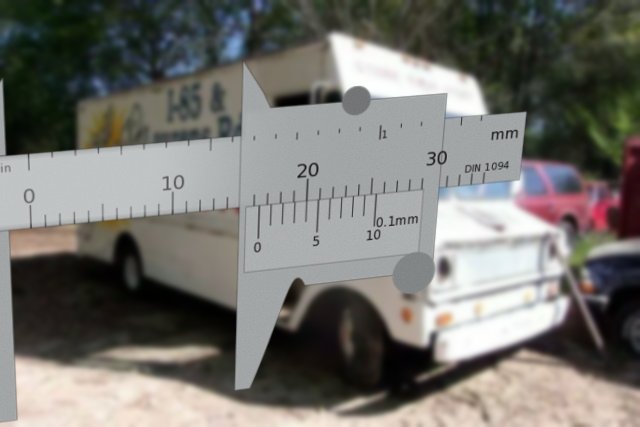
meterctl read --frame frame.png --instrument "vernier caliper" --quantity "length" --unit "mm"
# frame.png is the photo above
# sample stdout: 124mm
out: 16.4mm
